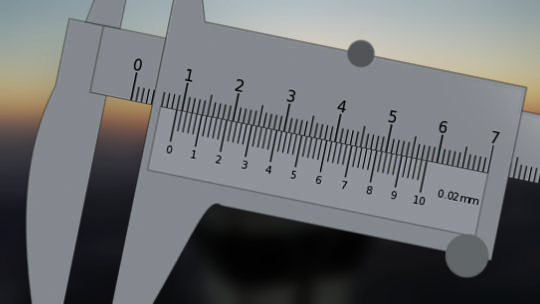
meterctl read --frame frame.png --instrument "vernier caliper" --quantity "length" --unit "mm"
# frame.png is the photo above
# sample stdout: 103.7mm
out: 9.0mm
